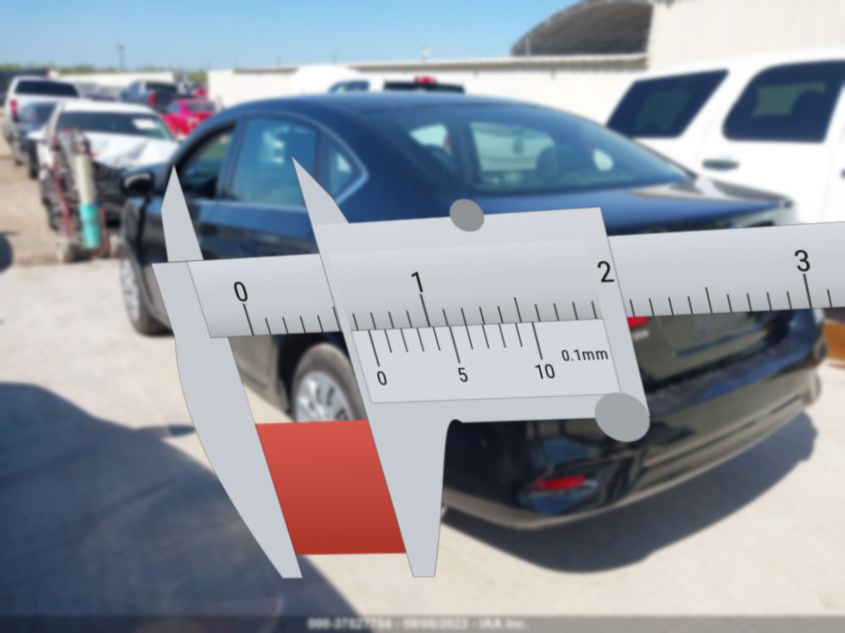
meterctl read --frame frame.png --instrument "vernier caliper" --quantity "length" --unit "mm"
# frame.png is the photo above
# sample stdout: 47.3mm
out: 6.6mm
